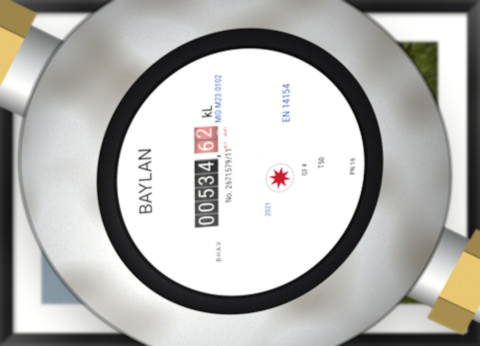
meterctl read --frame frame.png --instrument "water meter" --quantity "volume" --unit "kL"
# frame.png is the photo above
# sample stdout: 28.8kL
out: 534.62kL
